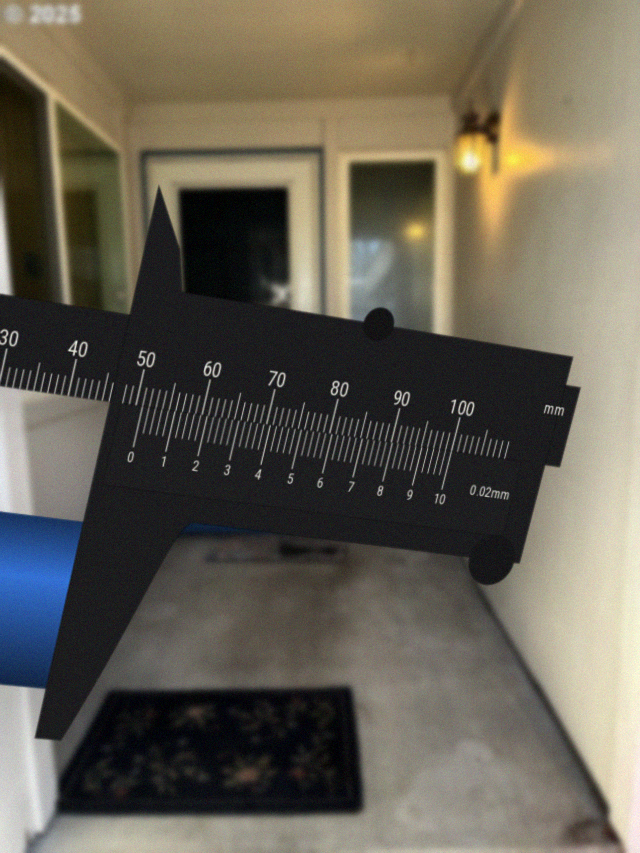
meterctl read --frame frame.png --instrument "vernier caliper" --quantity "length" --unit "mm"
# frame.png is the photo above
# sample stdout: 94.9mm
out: 51.0mm
